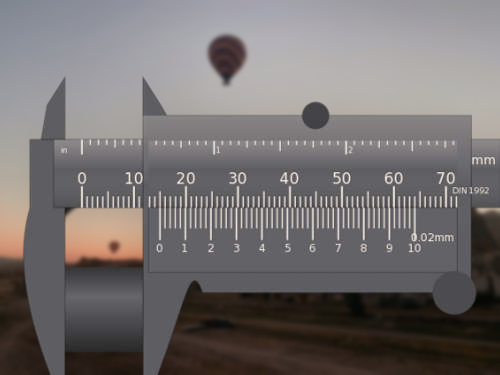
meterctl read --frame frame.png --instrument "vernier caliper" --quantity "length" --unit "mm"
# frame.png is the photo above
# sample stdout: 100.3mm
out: 15.0mm
